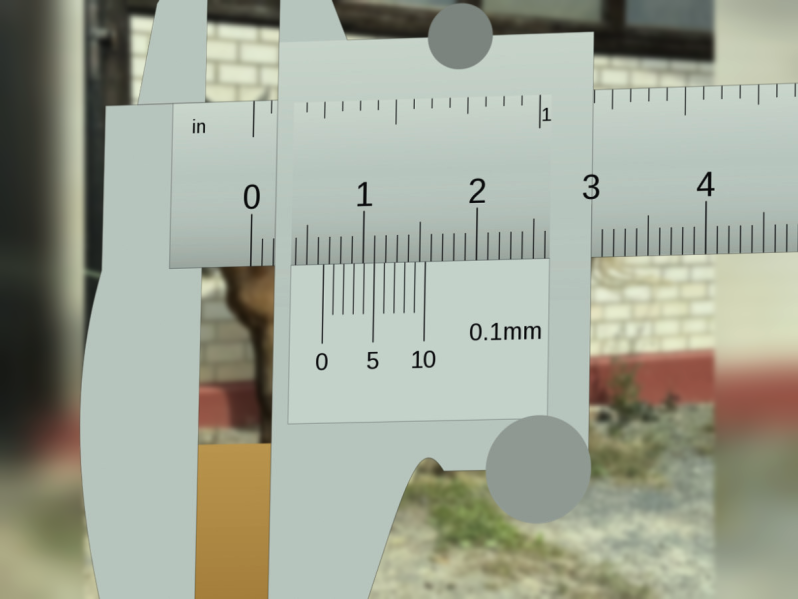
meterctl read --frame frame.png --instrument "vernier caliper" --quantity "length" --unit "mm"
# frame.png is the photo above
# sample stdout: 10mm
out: 6.5mm
